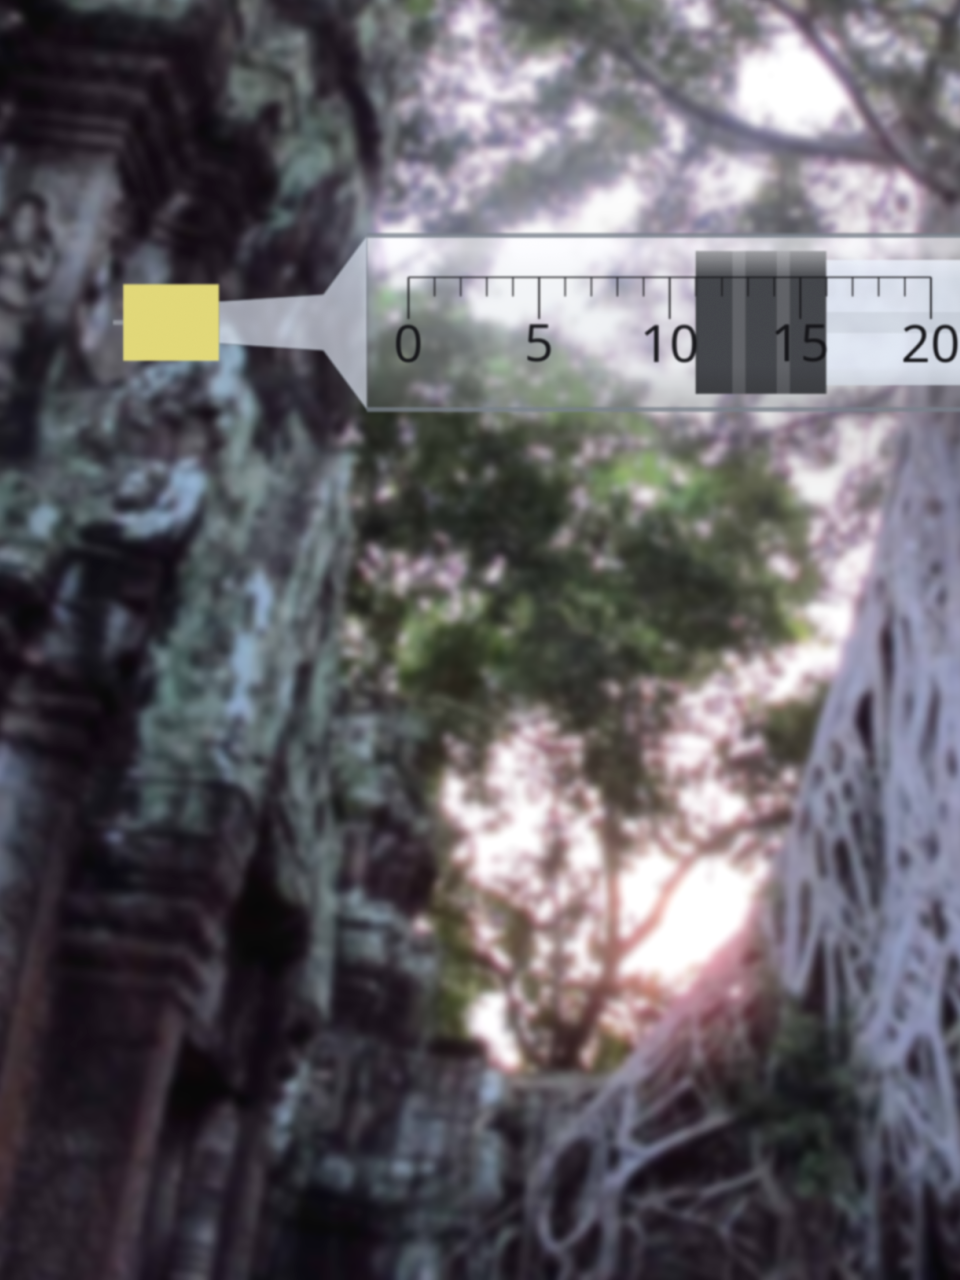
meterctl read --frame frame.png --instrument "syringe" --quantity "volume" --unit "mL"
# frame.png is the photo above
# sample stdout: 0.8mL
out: 11mL
